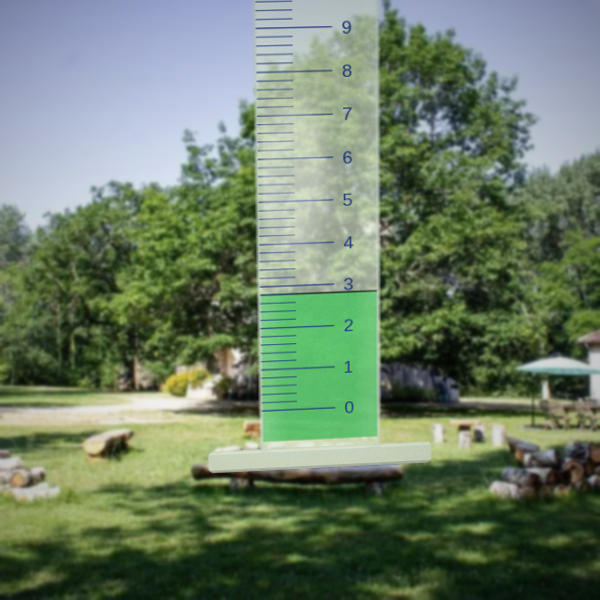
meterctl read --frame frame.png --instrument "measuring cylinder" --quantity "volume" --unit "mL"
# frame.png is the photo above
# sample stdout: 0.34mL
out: 2.8mL
